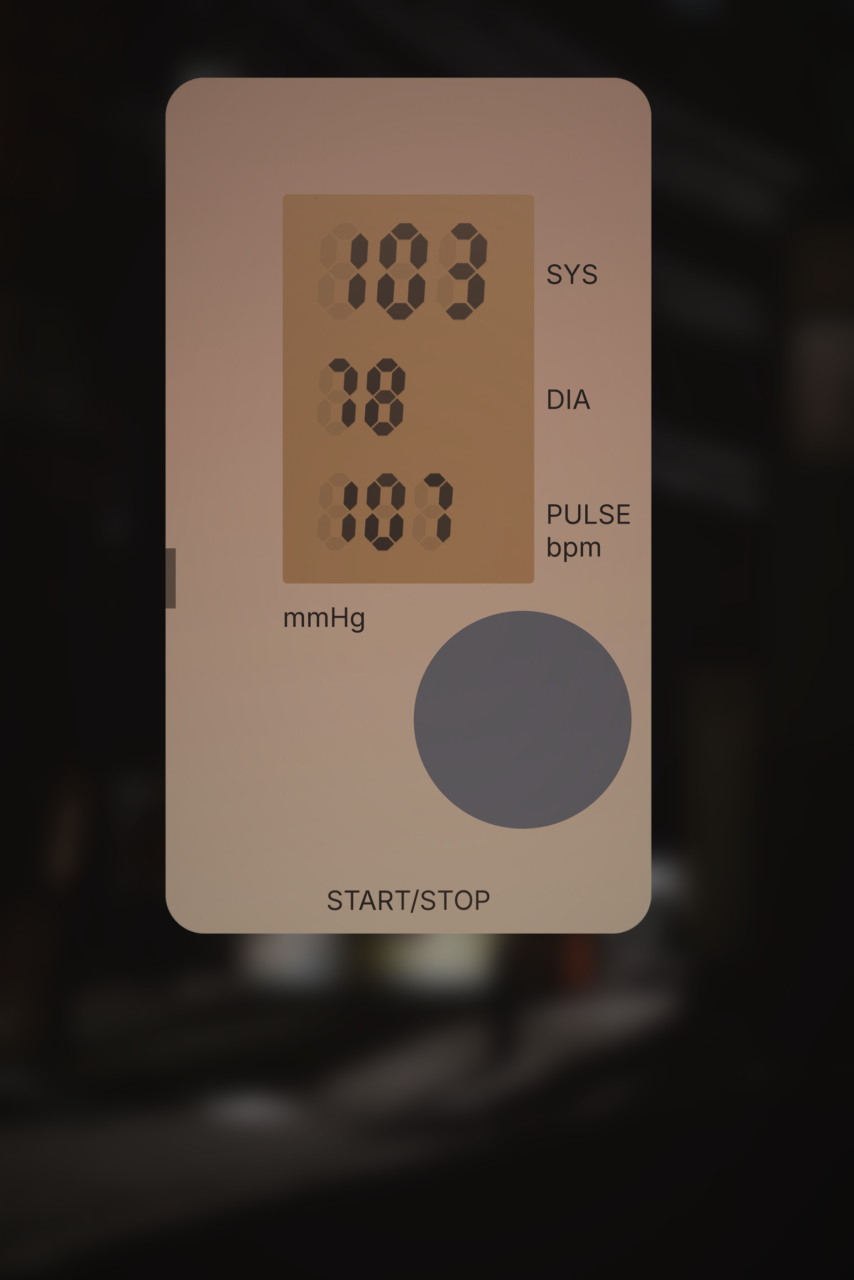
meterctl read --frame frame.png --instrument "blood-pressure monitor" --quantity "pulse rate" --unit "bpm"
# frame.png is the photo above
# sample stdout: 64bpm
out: 107bpm
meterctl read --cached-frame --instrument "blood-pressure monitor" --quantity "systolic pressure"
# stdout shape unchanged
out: 103mmHg
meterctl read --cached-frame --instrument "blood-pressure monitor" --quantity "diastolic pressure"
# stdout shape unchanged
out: 78mmHg
